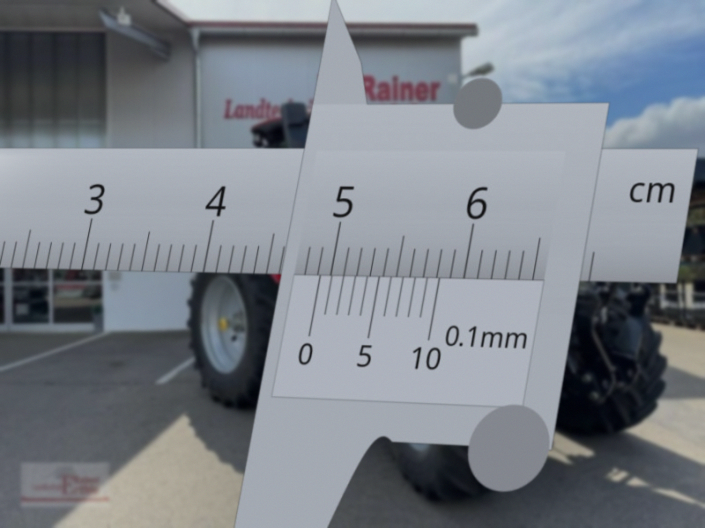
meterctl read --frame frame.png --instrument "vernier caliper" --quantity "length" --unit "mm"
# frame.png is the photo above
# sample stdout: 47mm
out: 49.2mm
